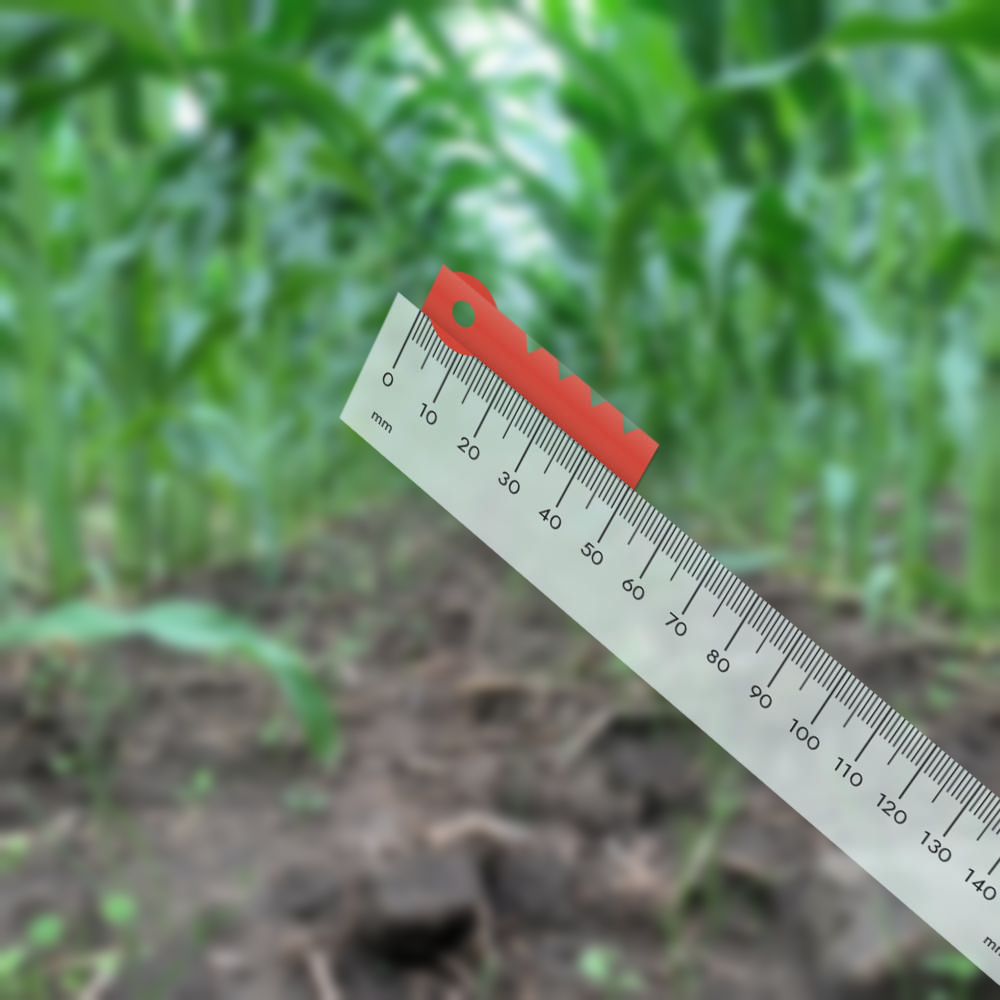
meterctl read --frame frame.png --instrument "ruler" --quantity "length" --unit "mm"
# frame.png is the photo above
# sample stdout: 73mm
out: 51mm
